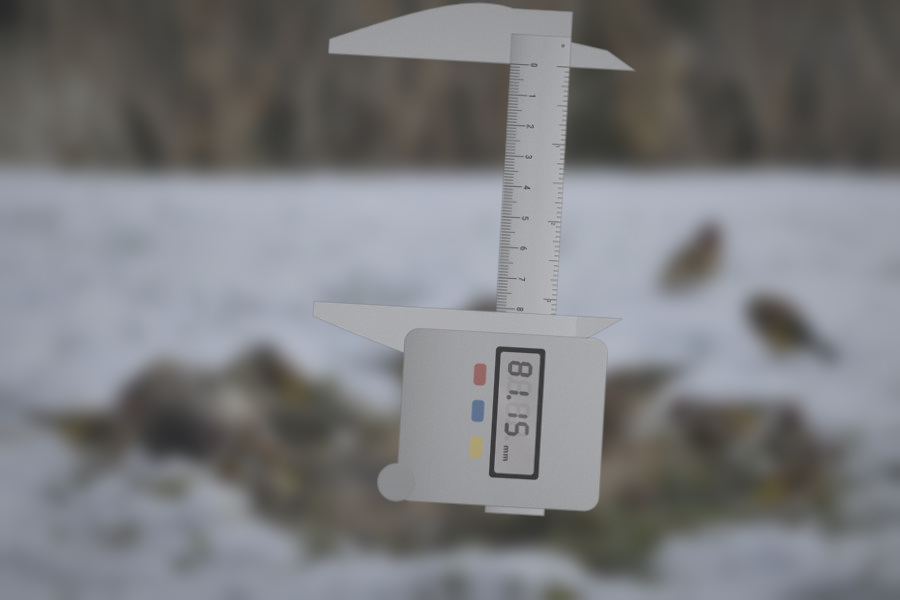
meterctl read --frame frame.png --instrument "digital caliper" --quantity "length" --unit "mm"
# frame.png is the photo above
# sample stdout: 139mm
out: 81.15mm
